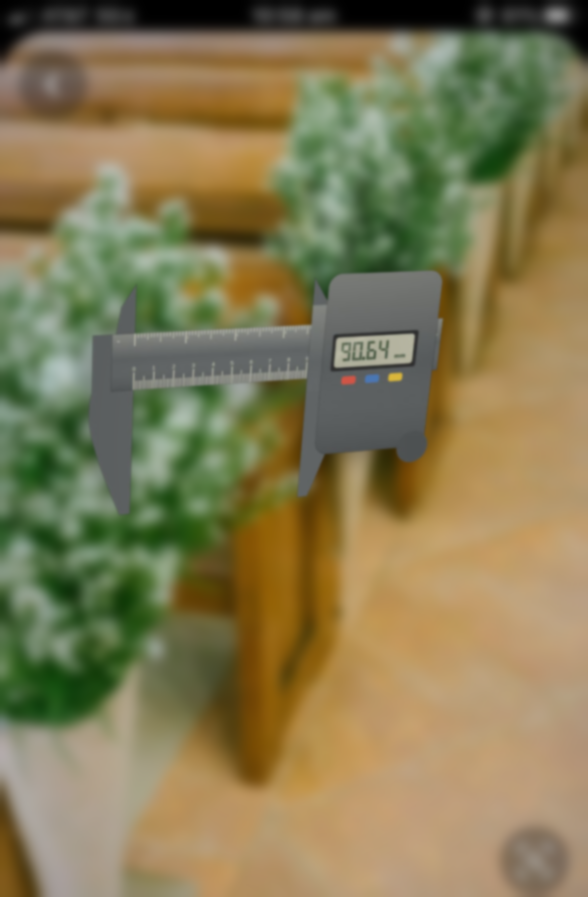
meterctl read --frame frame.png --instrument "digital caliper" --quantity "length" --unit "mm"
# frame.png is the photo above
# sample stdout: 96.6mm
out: 90.64mm
